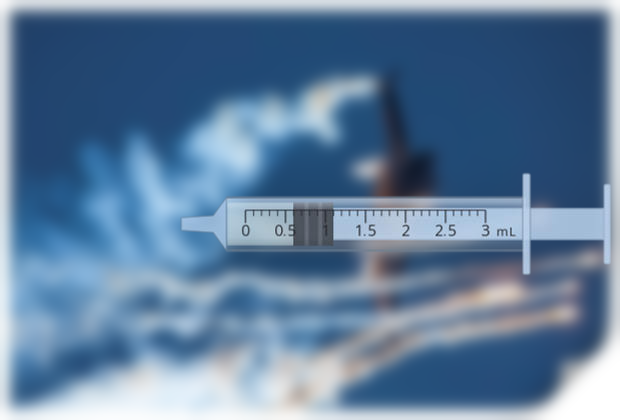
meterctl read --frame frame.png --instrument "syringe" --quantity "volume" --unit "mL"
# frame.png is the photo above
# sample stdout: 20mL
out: 0.6mL
